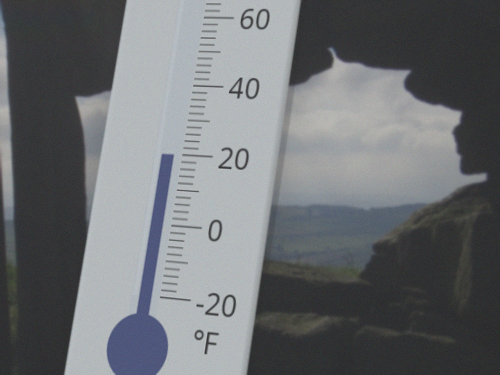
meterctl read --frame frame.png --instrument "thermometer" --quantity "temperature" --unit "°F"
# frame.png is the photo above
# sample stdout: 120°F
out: 20°F
